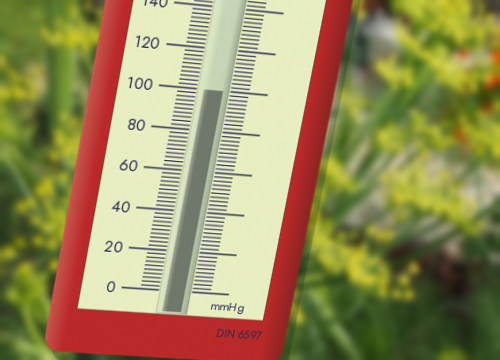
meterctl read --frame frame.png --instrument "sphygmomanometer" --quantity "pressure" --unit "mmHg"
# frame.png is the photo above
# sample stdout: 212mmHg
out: 100mmHg
